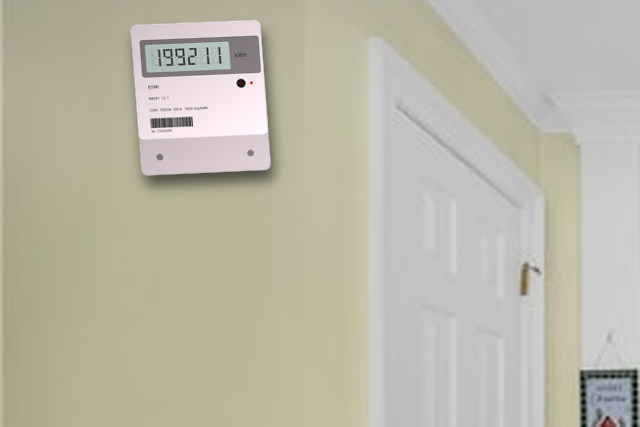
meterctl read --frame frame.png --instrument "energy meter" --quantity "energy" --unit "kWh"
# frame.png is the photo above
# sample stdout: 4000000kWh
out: 199211kWh
